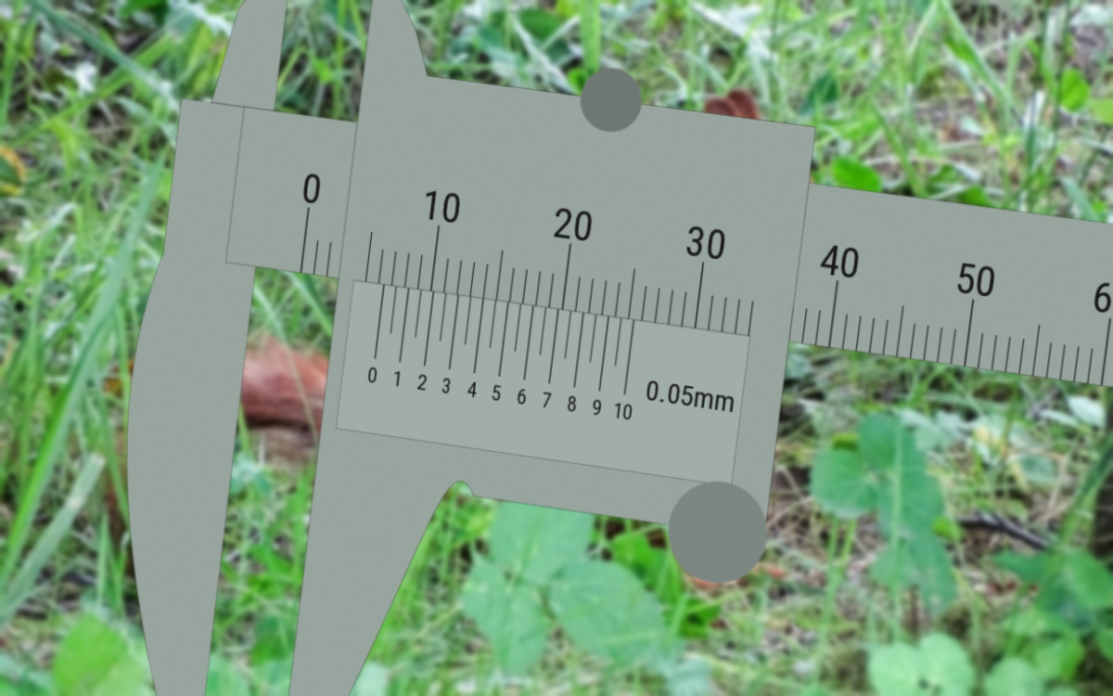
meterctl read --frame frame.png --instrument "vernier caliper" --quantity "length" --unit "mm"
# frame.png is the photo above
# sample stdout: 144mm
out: 6.4mm
